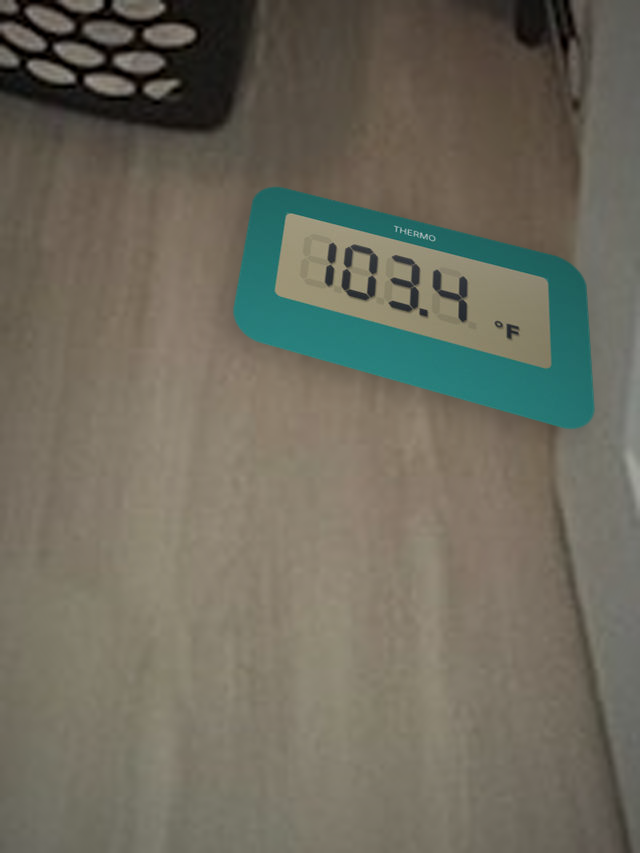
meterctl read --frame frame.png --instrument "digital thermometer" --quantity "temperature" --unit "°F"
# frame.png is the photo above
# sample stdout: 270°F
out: 103.4°F
